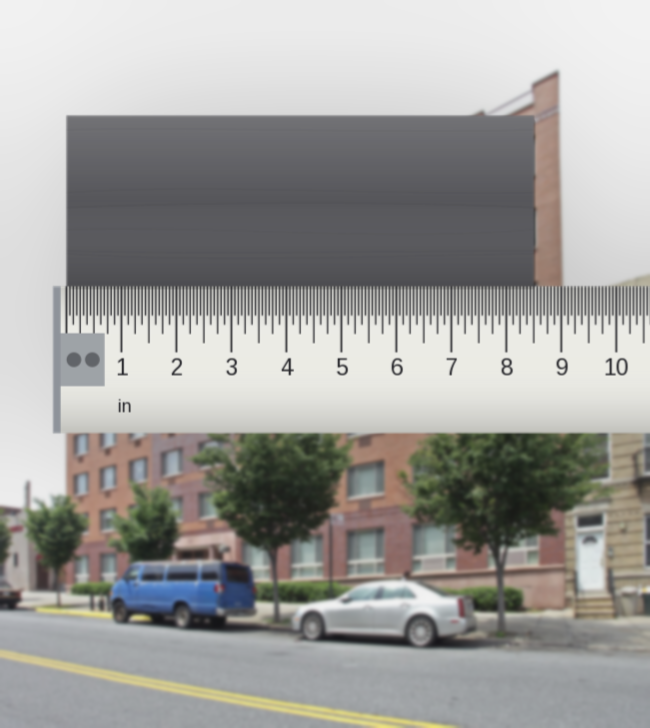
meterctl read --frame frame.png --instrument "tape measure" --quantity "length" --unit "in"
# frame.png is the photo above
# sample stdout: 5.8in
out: 8.5in
